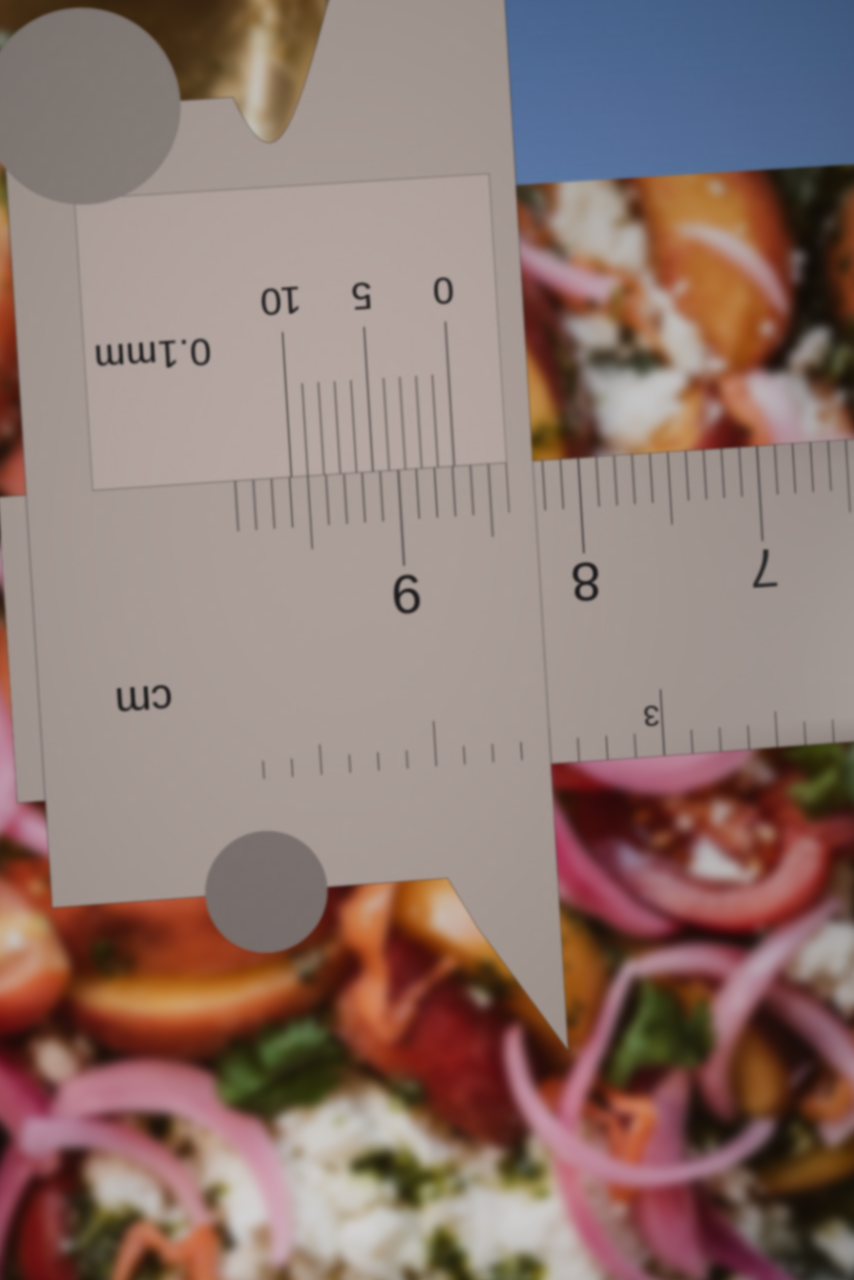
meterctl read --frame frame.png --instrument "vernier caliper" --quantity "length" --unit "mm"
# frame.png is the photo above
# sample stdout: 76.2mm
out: 86.9mm
